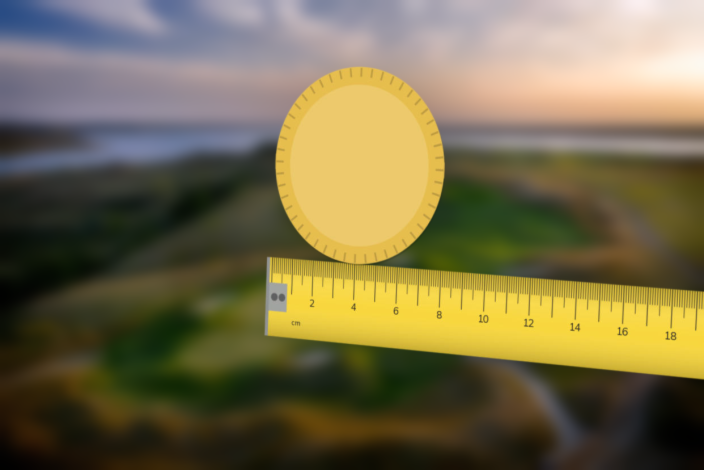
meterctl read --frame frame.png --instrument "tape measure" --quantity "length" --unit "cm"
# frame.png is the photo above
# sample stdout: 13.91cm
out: 8cm
